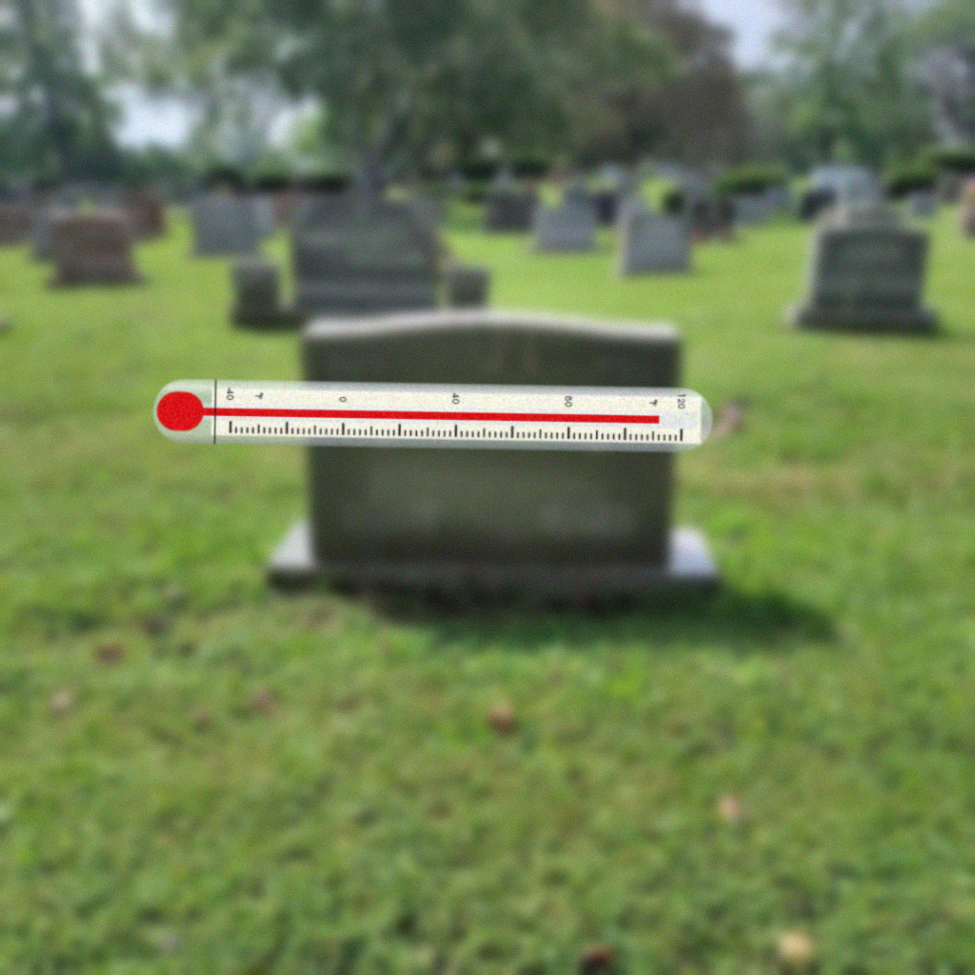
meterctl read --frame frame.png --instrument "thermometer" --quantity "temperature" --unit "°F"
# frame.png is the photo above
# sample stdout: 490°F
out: 112°F
